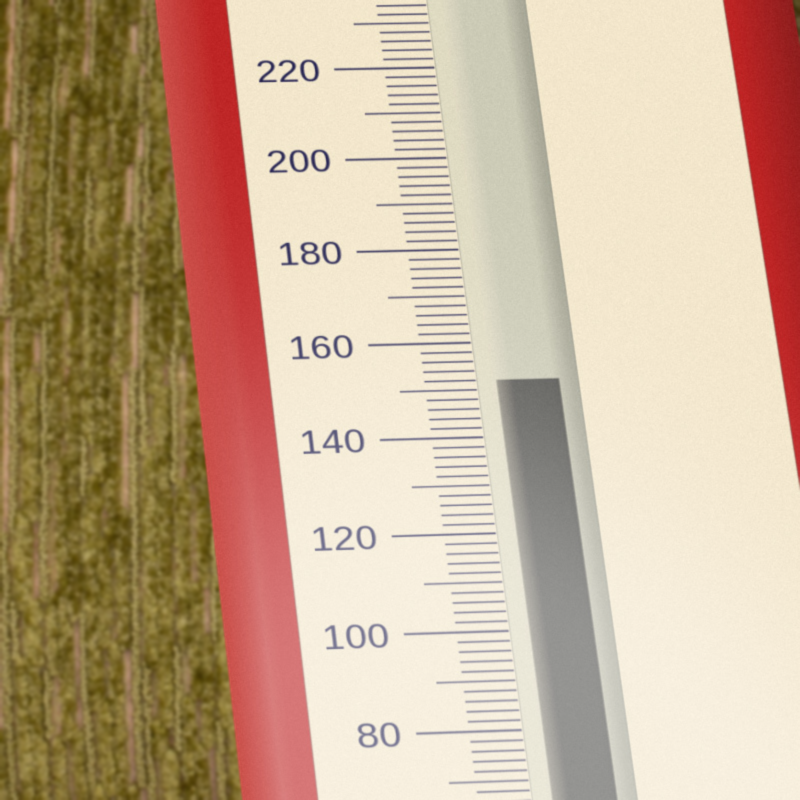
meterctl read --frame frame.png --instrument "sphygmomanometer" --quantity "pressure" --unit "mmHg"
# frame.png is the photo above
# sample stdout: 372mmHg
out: 152mmHg
